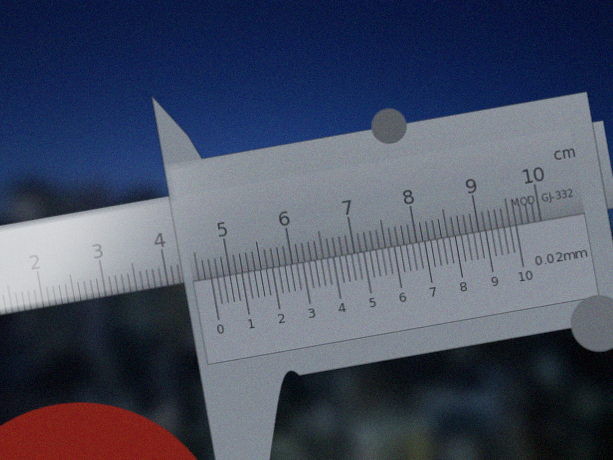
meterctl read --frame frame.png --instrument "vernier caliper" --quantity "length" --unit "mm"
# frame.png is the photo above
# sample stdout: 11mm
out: 47.0mm
